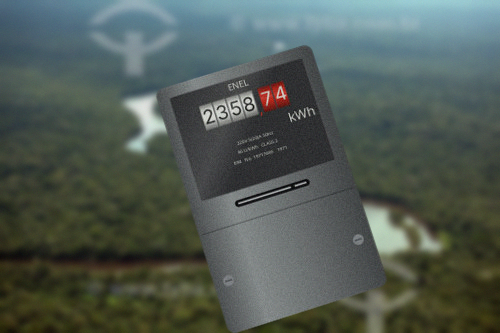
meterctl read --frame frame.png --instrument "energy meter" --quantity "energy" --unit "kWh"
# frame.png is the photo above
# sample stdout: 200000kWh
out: 2358.74kWh
